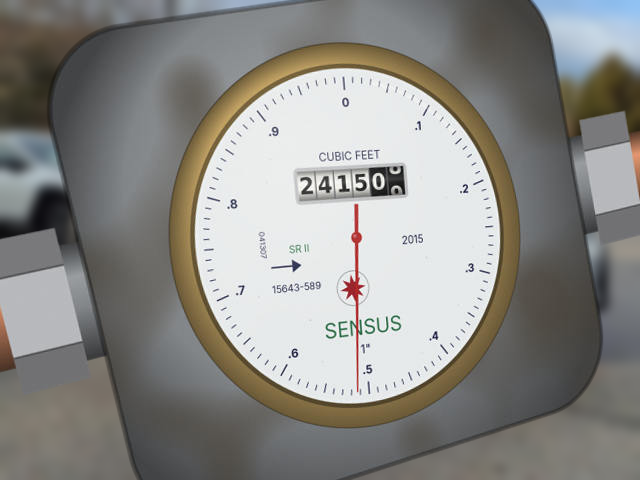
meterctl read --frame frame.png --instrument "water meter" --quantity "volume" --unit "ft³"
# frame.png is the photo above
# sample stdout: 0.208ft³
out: 241508.51ft³
